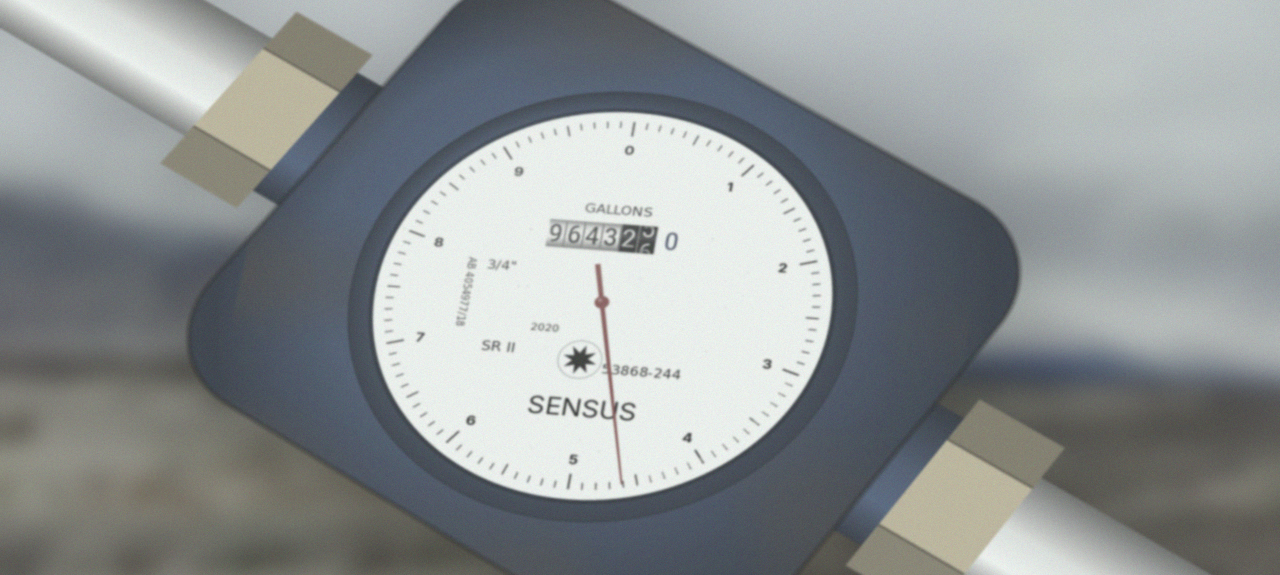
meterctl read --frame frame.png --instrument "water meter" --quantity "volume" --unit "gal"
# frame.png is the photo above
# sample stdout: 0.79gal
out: 9643254.6gal
